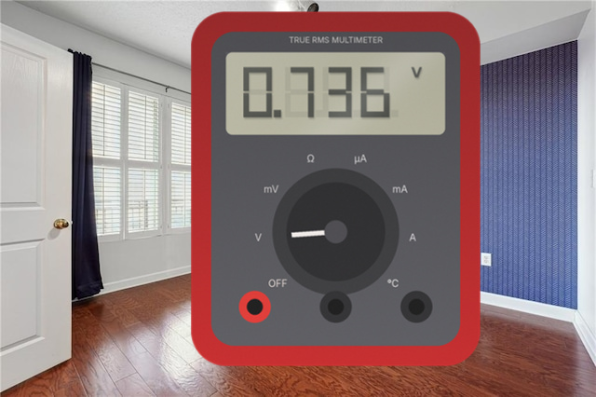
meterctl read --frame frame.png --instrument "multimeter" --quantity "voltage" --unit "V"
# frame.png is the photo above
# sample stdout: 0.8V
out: 0.736V
